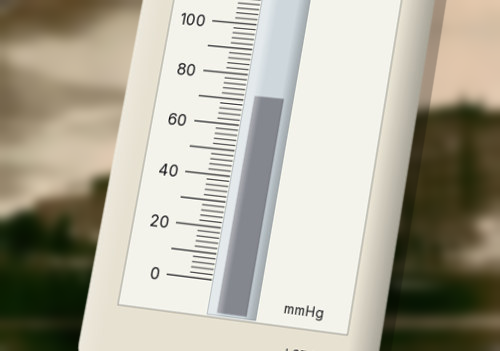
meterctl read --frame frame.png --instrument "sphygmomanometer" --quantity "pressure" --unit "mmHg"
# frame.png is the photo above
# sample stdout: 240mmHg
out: 72mmHg
